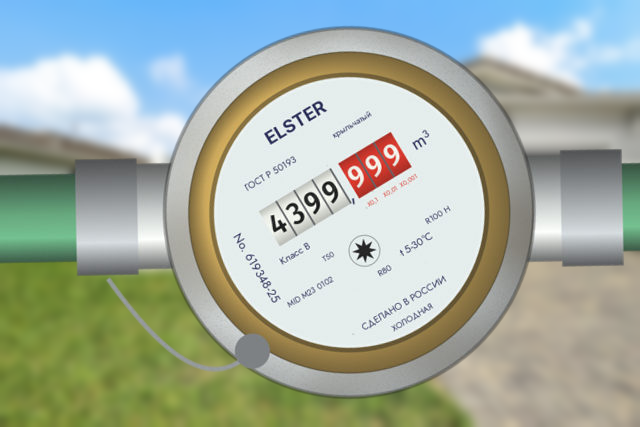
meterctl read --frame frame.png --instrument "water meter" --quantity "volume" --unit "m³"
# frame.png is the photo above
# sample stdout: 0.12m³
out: 4399.999m³
